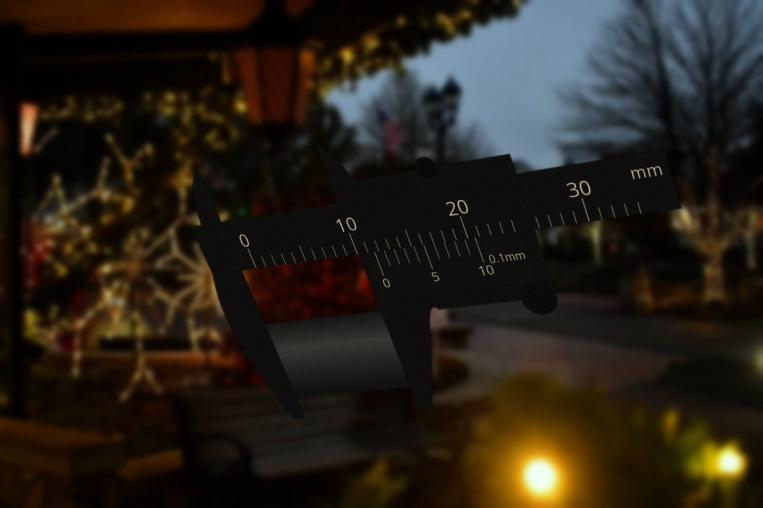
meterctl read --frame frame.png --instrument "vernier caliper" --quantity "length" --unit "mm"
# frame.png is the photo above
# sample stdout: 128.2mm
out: 11.6mm
